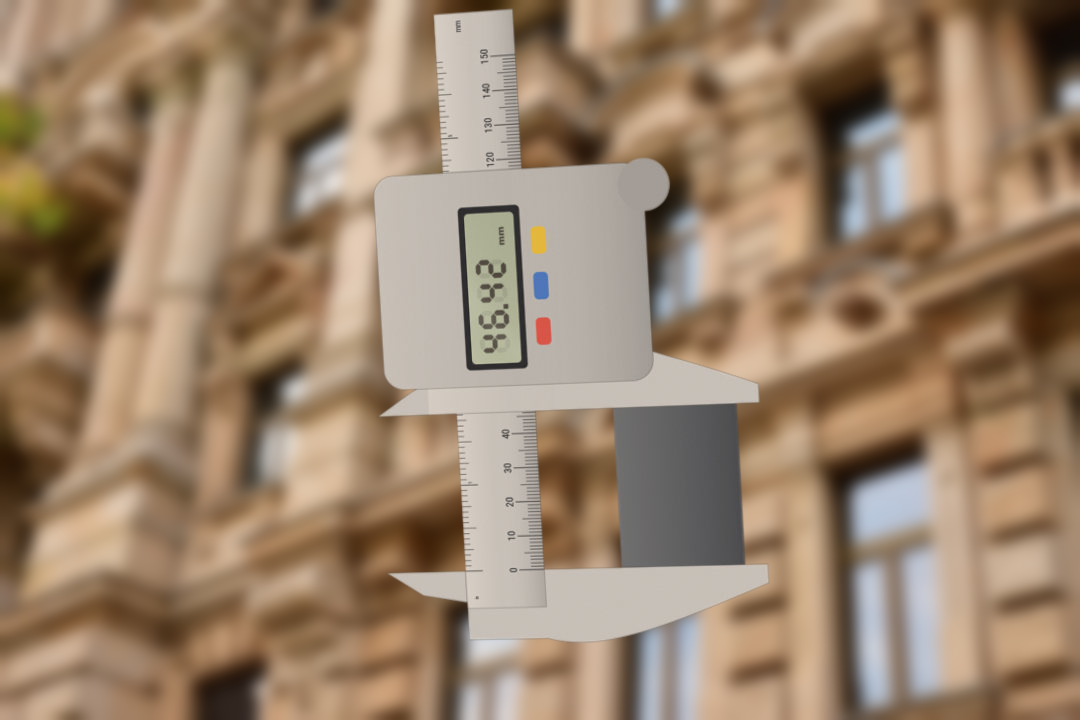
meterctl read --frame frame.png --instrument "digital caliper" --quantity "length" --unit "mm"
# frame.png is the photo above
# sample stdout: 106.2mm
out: 46.42mm
